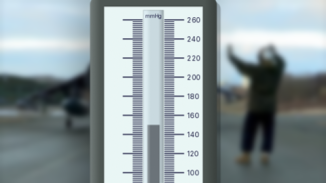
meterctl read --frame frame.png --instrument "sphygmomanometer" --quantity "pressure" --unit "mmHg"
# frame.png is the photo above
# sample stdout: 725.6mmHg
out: 150mmHg
